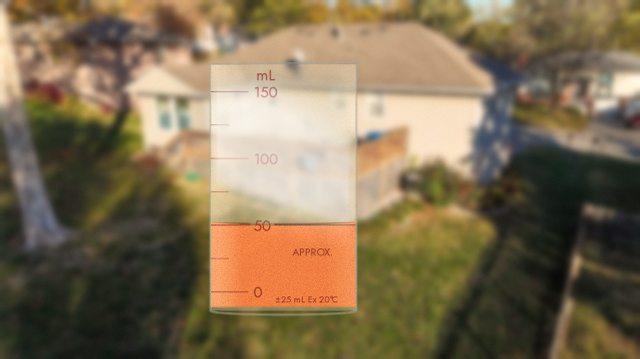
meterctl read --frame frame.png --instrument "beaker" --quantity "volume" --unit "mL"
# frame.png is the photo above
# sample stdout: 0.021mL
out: 50mL
